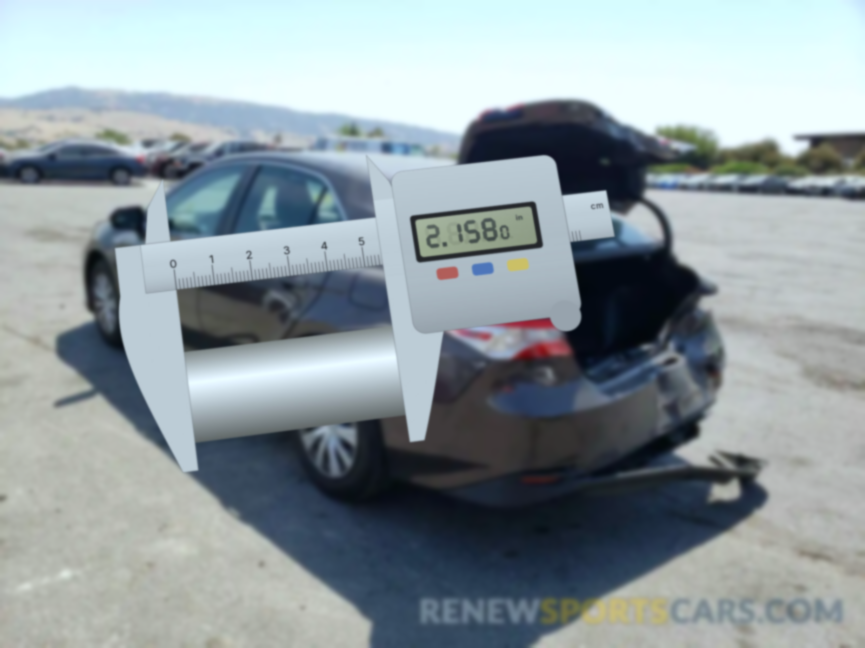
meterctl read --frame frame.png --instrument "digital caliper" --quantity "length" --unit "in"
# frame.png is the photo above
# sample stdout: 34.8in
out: 2.1580in
